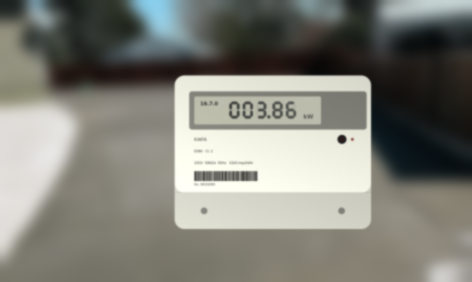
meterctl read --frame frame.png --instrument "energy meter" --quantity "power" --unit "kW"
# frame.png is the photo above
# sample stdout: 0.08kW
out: 3.86kW
